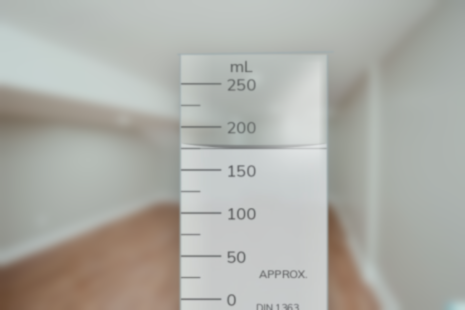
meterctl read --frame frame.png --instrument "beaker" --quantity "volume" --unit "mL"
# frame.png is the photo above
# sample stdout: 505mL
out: 175mL
